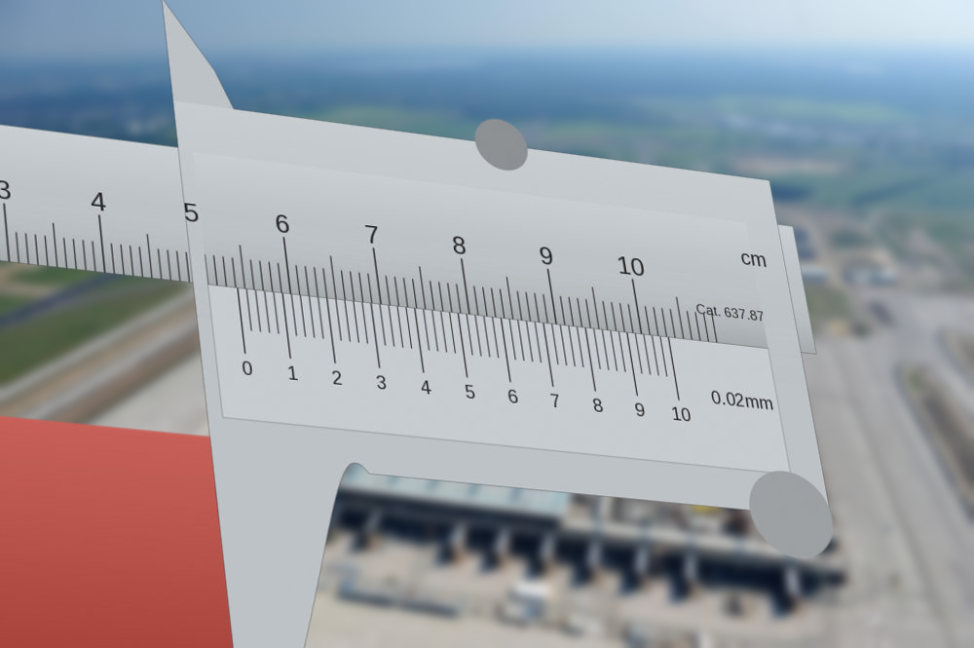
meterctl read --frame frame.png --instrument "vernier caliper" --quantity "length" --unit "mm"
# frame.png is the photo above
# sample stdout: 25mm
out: 54.2mm
